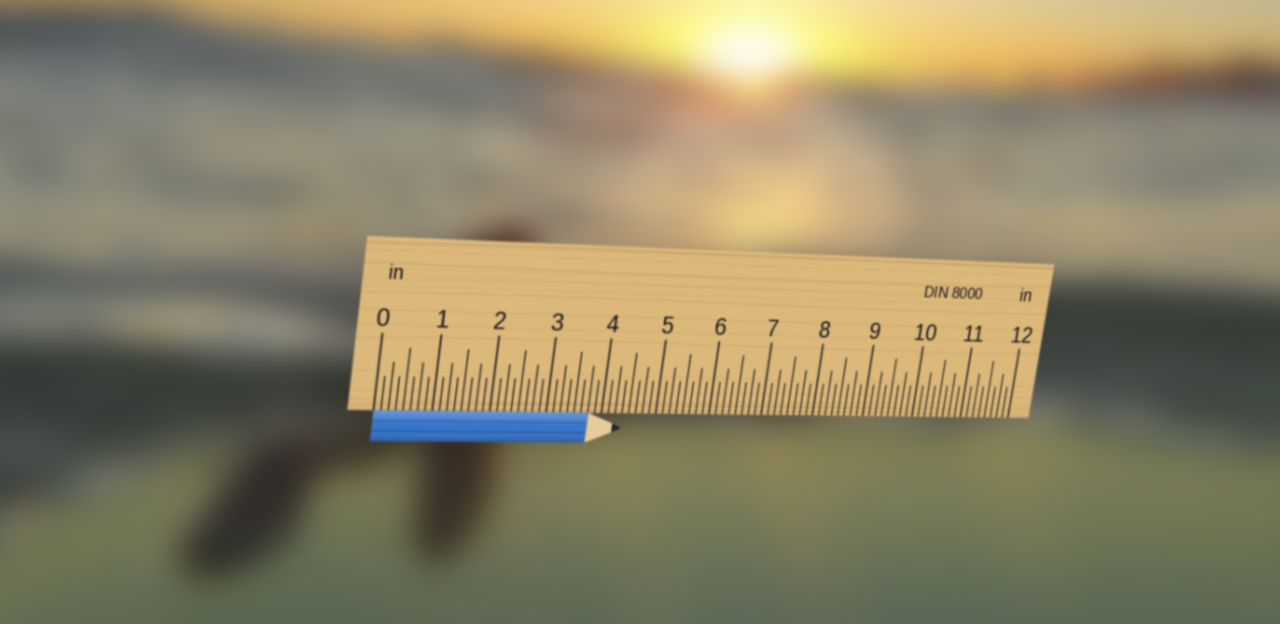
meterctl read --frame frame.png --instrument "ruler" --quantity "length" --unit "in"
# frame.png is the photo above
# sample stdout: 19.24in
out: 4.375in
